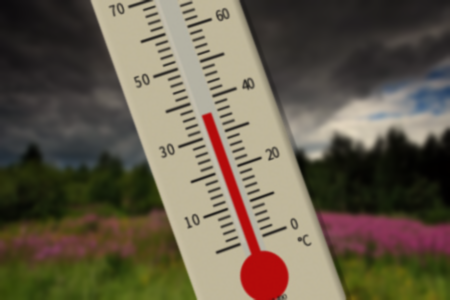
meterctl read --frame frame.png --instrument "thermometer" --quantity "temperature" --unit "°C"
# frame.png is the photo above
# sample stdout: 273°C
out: 36°C
